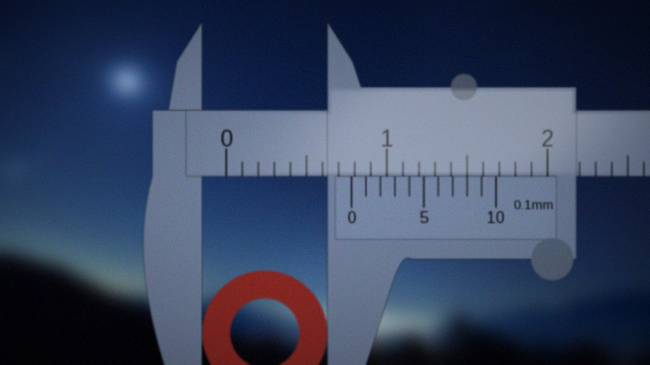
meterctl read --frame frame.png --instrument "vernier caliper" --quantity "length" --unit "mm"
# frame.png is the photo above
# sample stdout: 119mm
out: 7.8mm
